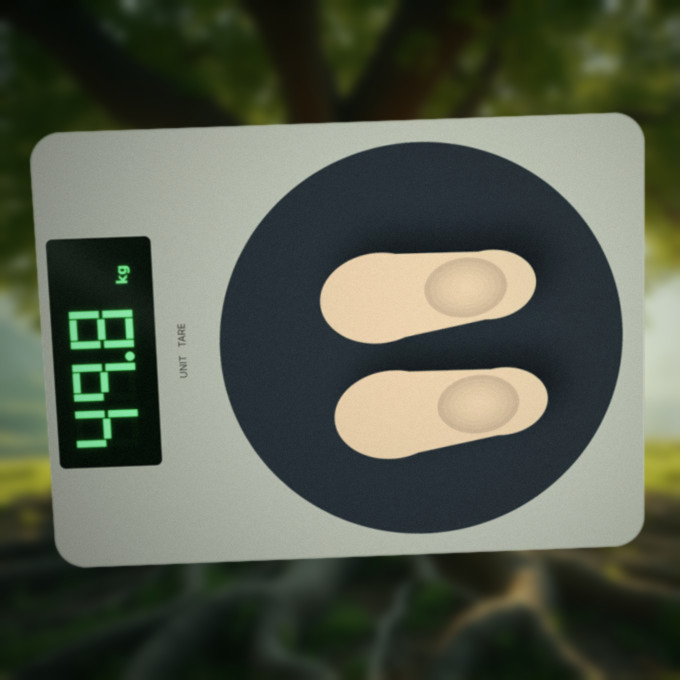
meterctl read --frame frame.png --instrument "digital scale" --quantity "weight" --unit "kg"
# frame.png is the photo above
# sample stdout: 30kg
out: 49.8kg
